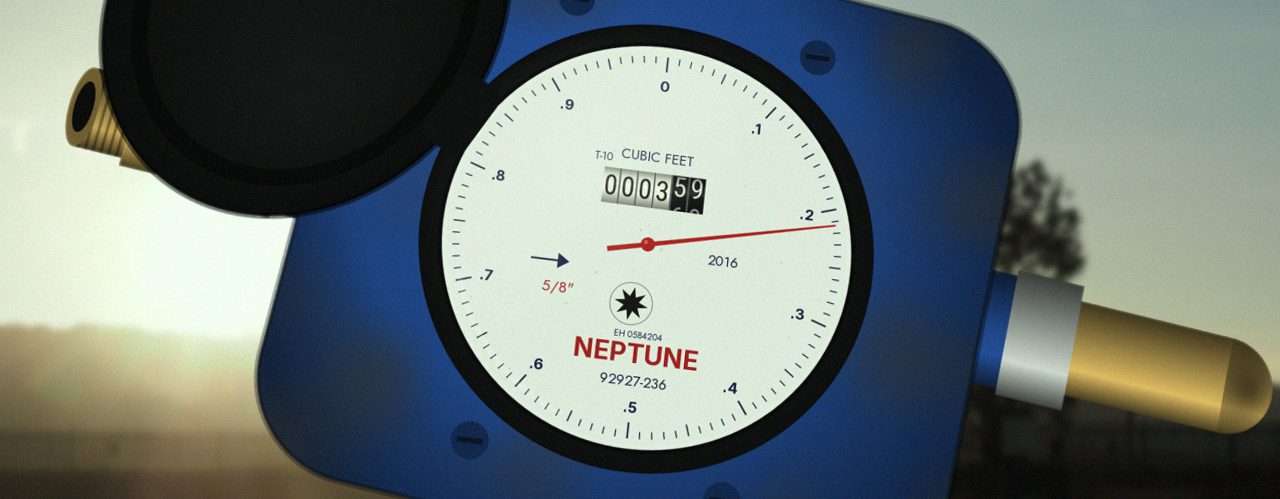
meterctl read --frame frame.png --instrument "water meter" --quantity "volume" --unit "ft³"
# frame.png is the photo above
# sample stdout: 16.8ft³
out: 359.21ft³
